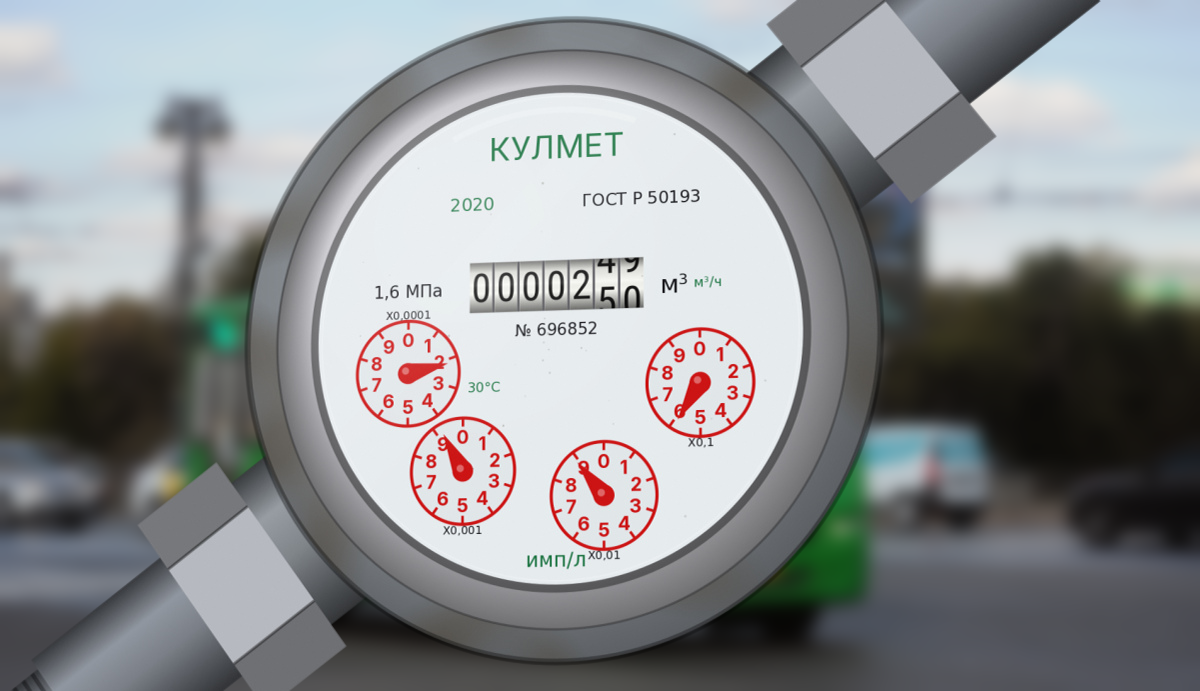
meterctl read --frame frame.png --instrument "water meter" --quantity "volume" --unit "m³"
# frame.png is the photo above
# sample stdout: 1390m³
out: 249.5892m³
